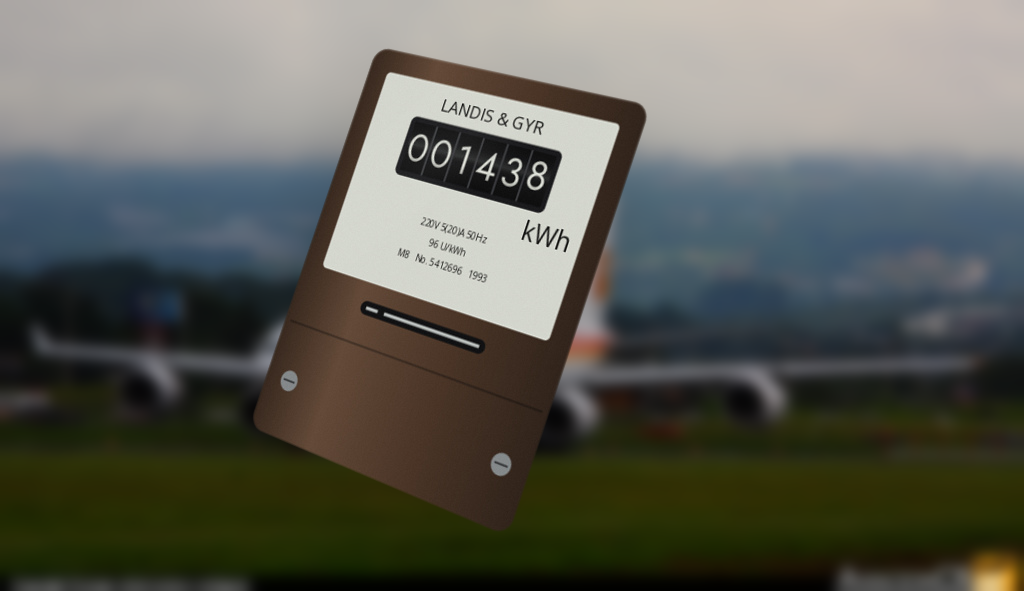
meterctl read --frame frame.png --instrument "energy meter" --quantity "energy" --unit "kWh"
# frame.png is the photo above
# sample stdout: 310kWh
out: 1438kWh
